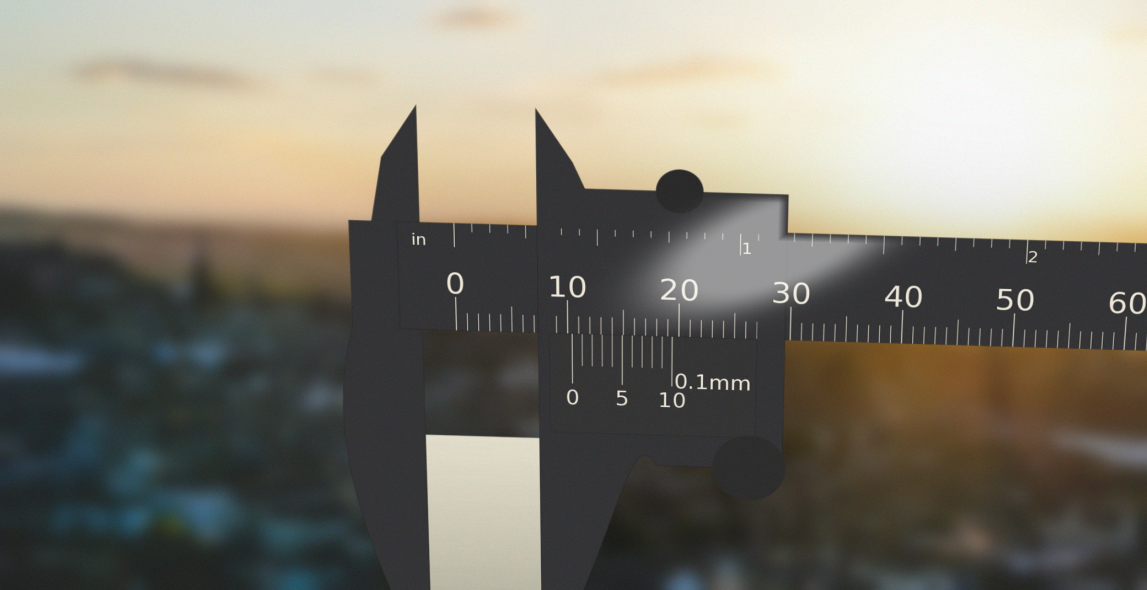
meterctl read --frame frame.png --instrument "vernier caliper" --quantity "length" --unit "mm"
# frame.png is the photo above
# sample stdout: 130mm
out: 10.4mm
